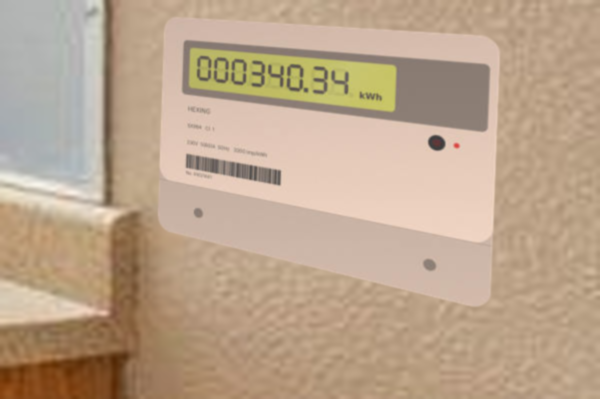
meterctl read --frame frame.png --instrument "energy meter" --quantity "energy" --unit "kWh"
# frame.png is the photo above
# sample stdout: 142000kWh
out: 340.34kWh
